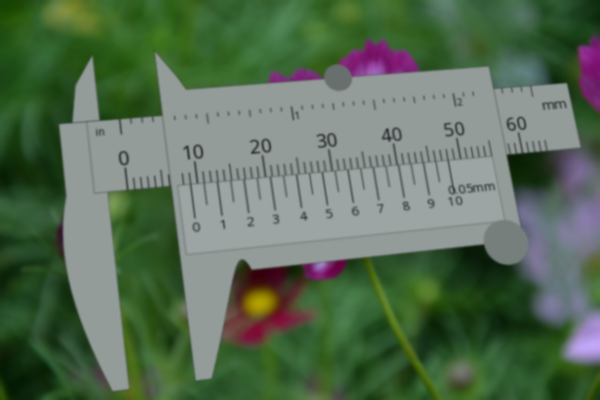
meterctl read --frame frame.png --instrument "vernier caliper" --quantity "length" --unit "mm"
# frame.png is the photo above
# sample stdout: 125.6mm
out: 9.0mm
